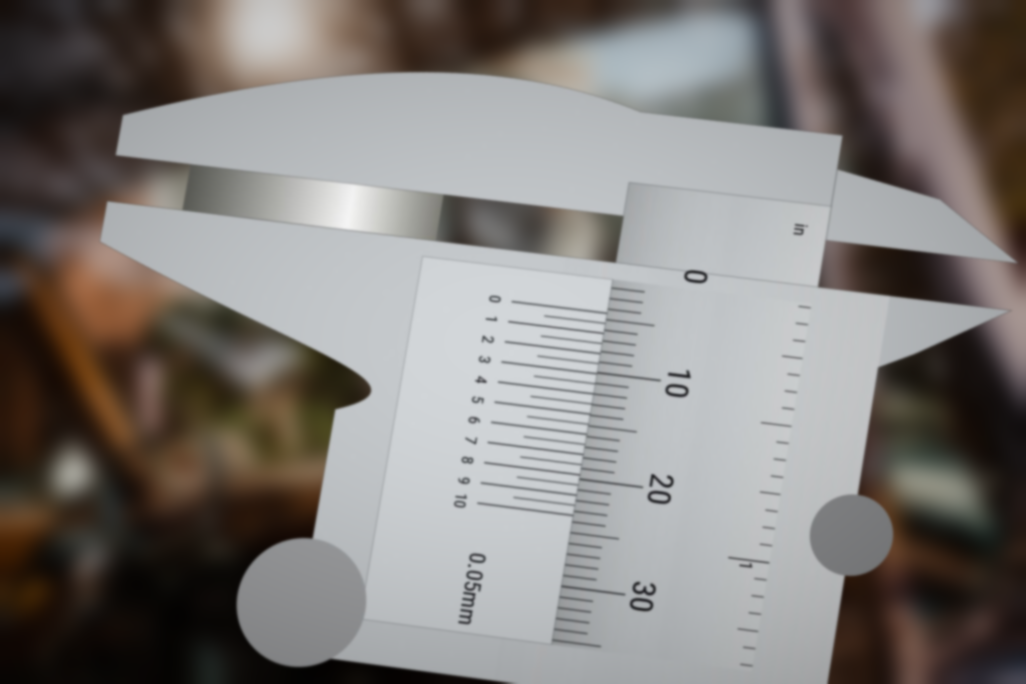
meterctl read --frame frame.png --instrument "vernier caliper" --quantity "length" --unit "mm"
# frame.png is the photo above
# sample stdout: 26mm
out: 4.4mm
